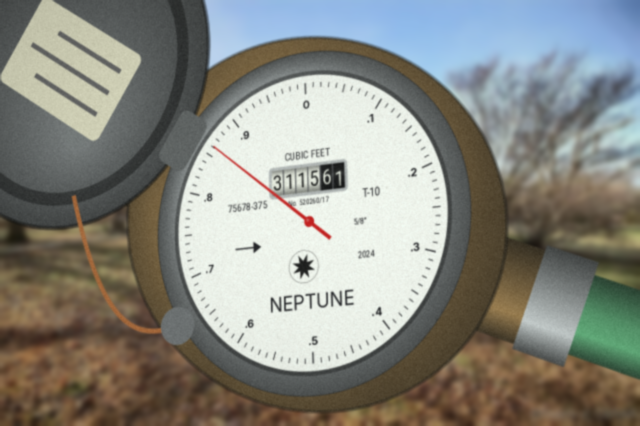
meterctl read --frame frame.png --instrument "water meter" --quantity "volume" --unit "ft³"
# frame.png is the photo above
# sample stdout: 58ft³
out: 311560.86ft³
